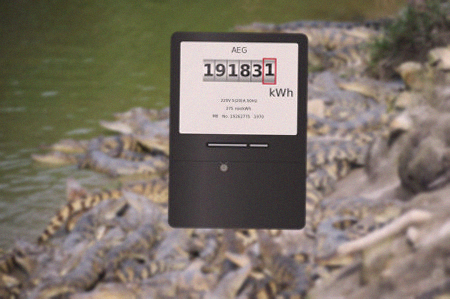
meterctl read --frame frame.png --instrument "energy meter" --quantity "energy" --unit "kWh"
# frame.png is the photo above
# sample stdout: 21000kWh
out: 19183.1kWh
